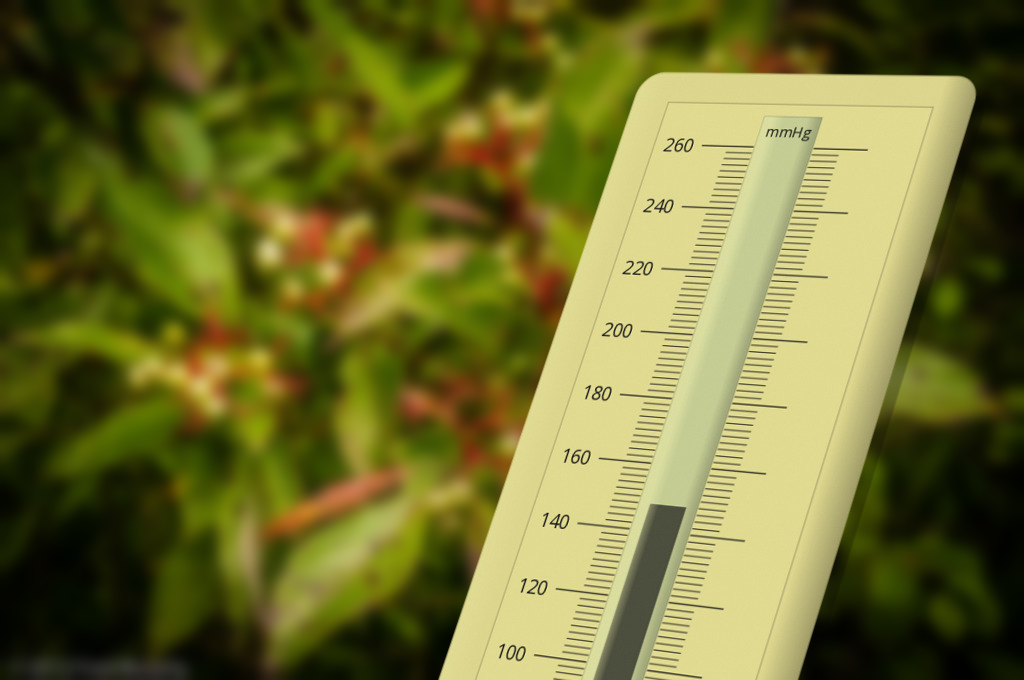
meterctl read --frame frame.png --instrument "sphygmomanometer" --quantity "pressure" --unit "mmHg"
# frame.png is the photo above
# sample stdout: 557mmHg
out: 148mmHg
